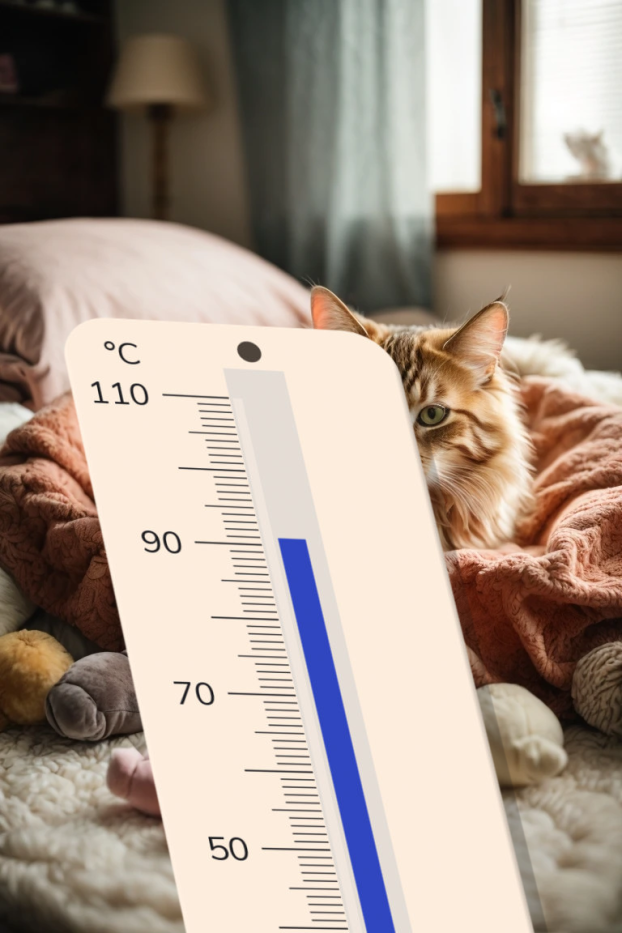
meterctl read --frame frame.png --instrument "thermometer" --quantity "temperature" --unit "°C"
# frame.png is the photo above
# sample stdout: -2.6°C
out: 91°C
